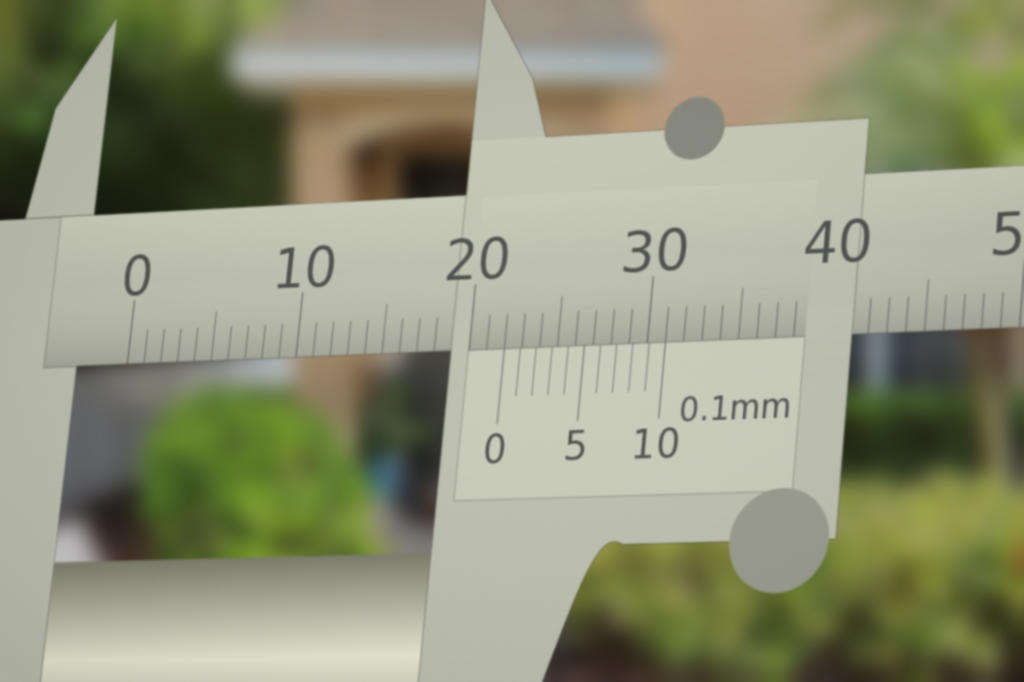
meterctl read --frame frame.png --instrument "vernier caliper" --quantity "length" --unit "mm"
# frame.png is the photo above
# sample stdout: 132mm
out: 22.0mm
